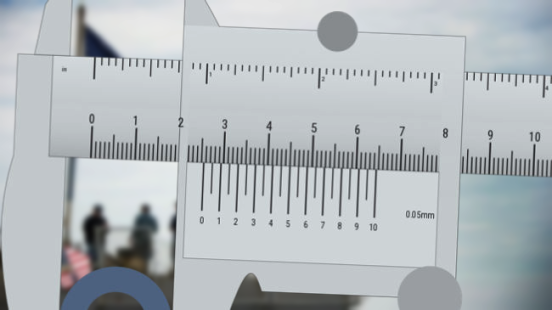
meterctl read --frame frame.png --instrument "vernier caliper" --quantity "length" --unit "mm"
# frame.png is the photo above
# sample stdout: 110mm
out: 25.5mm
